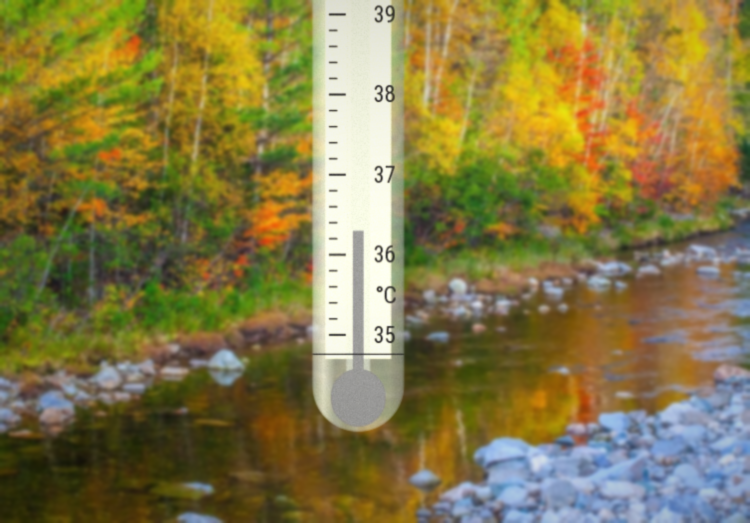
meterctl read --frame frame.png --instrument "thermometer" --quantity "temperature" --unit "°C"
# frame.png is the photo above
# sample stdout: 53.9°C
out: 36.3°C
